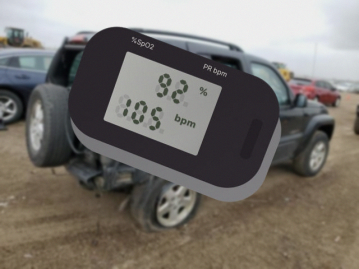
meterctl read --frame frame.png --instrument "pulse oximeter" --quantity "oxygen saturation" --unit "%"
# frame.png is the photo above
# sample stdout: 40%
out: 92%
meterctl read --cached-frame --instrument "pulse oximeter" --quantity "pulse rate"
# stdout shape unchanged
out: 105bpm
